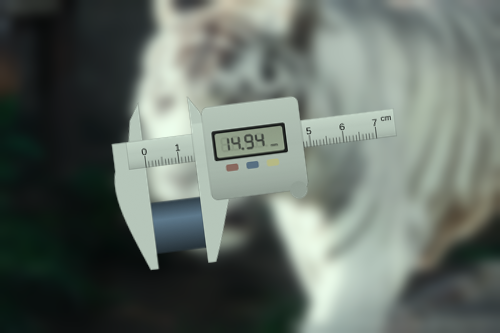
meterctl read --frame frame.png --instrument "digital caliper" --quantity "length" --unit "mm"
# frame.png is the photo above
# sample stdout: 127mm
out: 14.94mm
